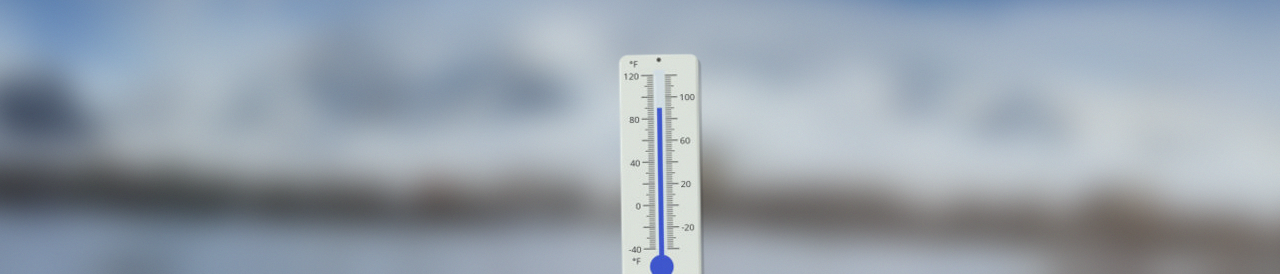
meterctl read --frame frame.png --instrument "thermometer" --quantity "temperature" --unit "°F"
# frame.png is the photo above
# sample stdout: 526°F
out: 90°F
